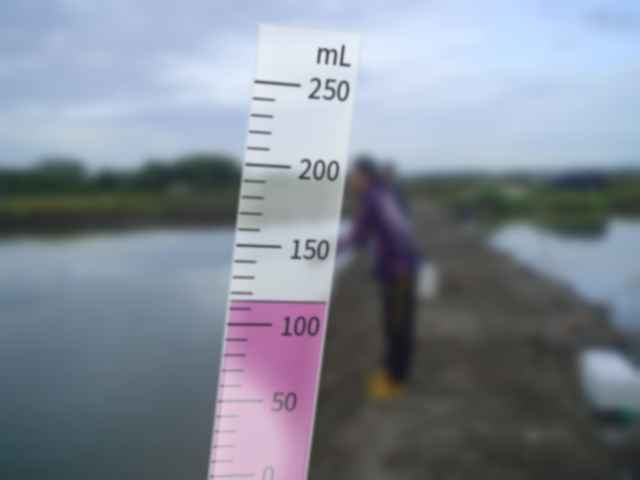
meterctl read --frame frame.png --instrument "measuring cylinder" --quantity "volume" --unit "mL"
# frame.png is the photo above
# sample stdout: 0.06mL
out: 115mL
